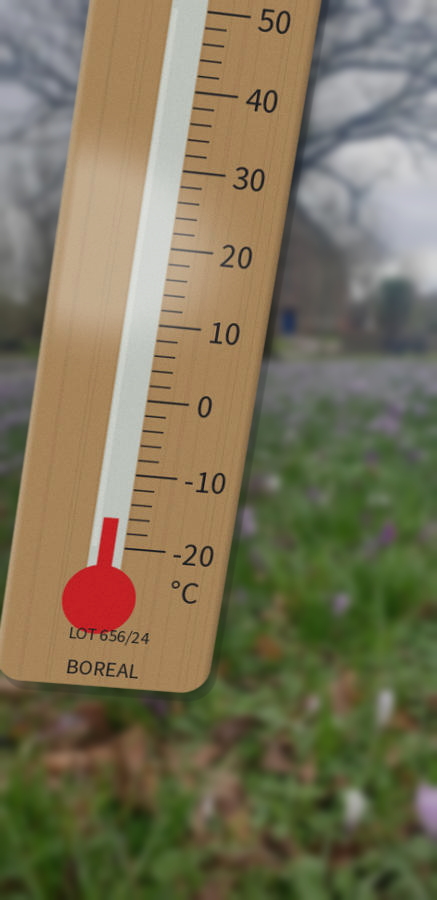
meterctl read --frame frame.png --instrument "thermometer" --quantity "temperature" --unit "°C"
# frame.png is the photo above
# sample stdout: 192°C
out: -16°C
